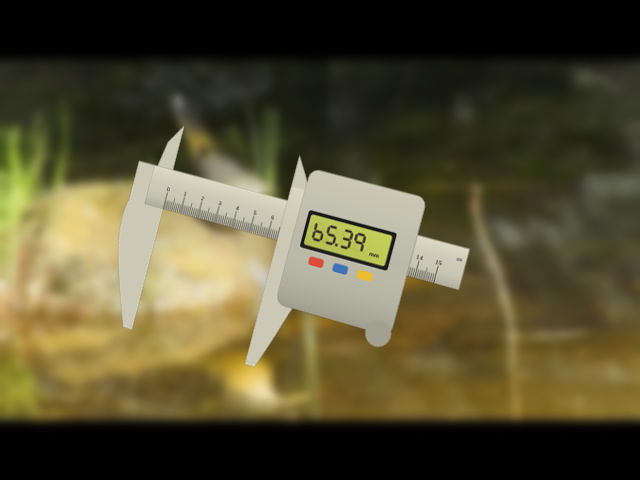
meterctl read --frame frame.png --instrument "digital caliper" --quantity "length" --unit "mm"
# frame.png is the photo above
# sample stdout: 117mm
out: 65.39mm
